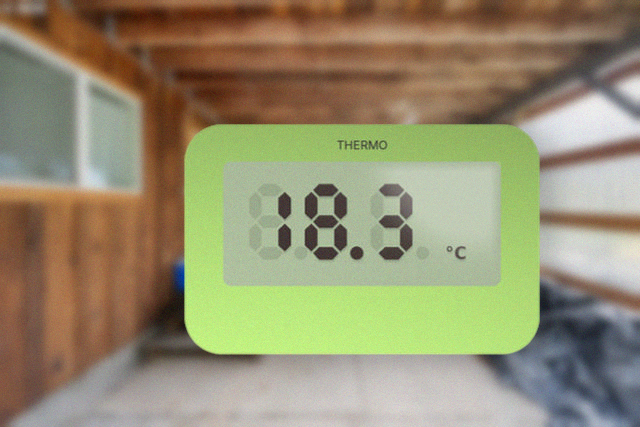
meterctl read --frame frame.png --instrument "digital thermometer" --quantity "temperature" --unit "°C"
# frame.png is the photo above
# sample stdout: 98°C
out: 18.3°C
